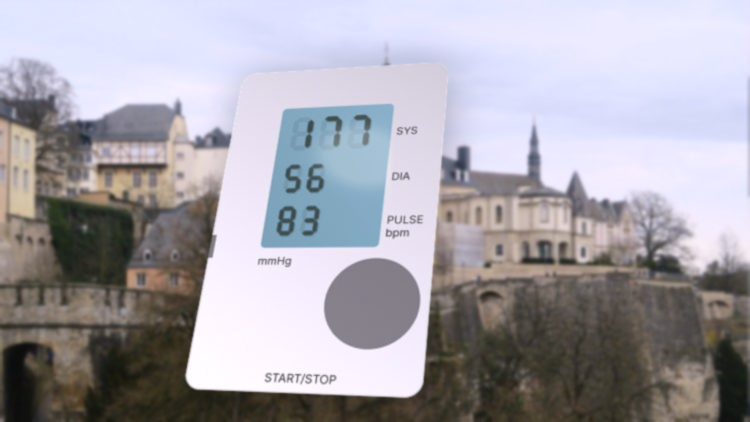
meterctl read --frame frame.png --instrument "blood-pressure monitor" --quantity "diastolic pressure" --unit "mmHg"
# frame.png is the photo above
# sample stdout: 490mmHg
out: 56mmHg
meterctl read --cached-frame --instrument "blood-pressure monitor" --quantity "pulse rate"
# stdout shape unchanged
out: 83bpm
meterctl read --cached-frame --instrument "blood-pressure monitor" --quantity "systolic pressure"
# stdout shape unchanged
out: 177mmHg
